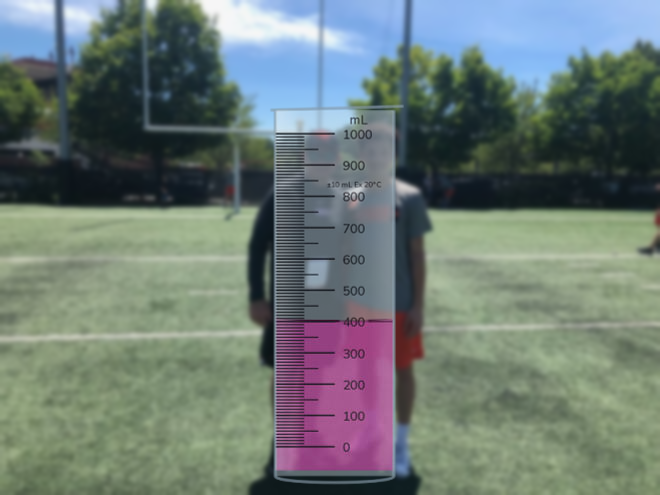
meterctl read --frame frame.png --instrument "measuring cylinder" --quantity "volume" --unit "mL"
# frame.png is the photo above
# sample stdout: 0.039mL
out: 400mL
